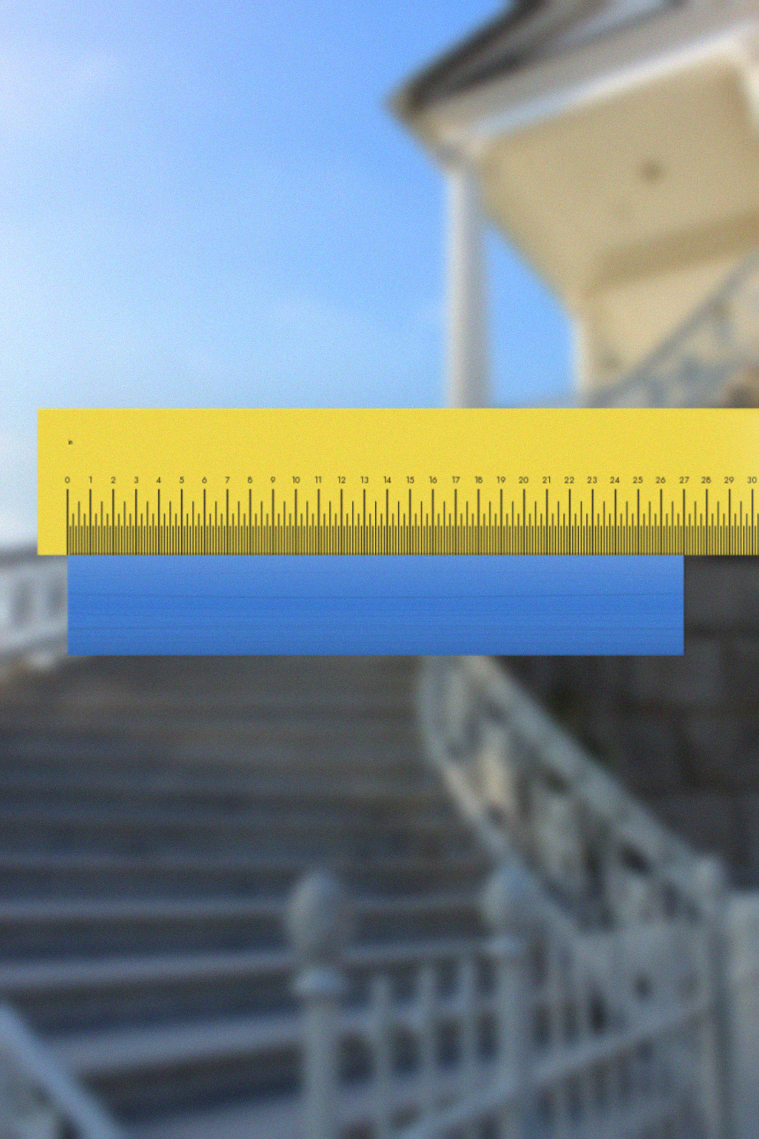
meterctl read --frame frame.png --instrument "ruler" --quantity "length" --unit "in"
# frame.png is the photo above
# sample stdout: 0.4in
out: 27in
